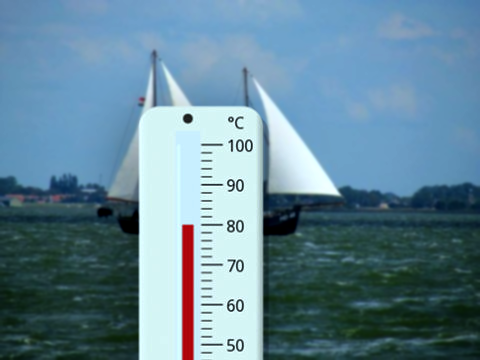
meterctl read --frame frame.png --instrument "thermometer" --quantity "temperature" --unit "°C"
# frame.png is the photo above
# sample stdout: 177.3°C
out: 80°C
